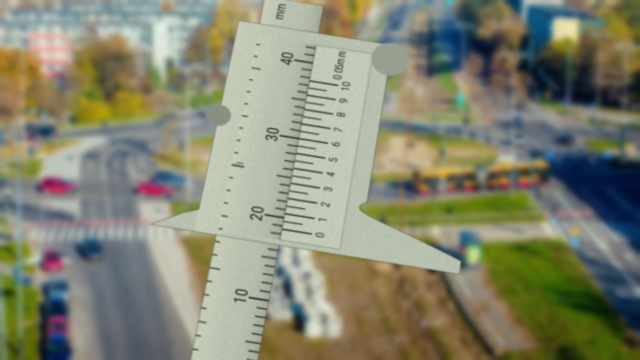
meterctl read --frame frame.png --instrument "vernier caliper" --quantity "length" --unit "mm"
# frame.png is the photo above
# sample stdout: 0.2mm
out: 18.6mm
